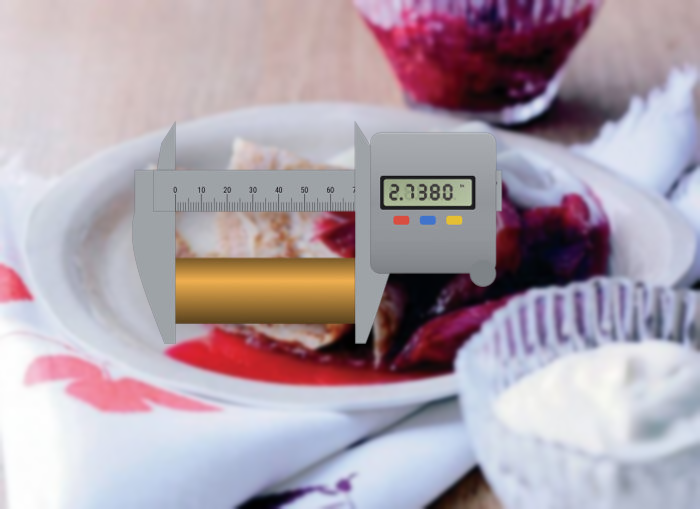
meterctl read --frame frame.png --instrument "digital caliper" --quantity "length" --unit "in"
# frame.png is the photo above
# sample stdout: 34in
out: 2.7380in
